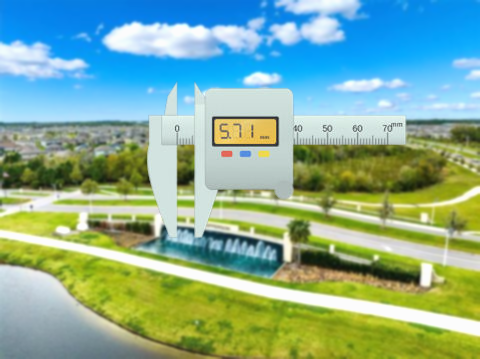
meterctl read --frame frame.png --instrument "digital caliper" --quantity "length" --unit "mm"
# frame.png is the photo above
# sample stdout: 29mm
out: 5.71mm
